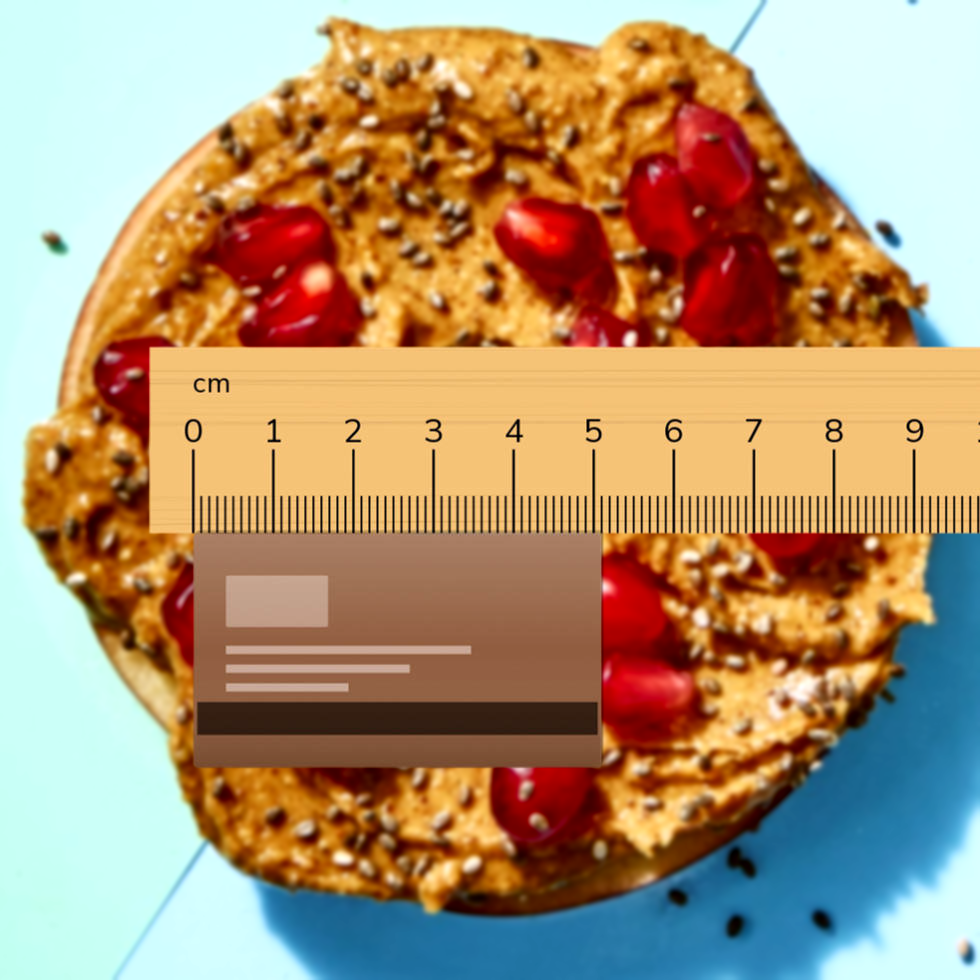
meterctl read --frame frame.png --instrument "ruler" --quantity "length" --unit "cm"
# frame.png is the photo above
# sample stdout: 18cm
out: 5.1cm
